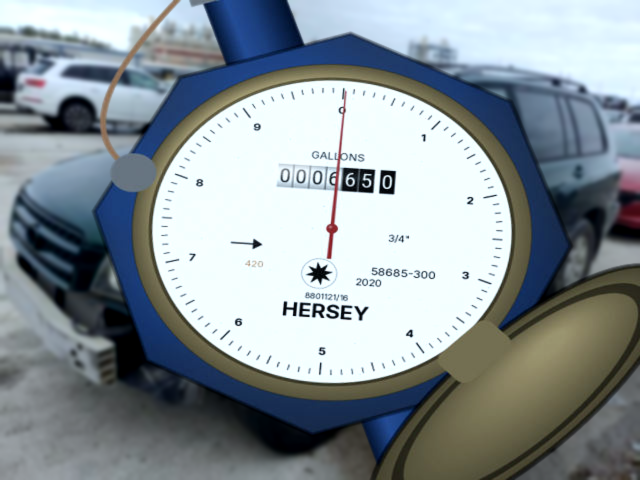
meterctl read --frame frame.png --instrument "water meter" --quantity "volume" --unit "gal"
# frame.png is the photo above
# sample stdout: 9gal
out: 6650.0gal
